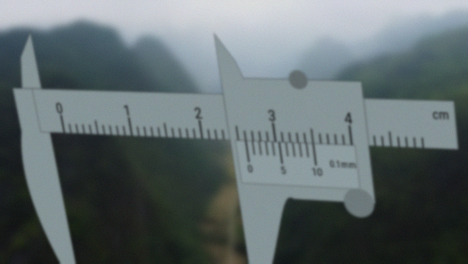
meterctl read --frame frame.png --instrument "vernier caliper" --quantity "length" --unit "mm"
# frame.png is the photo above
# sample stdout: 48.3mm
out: 26.0mm
